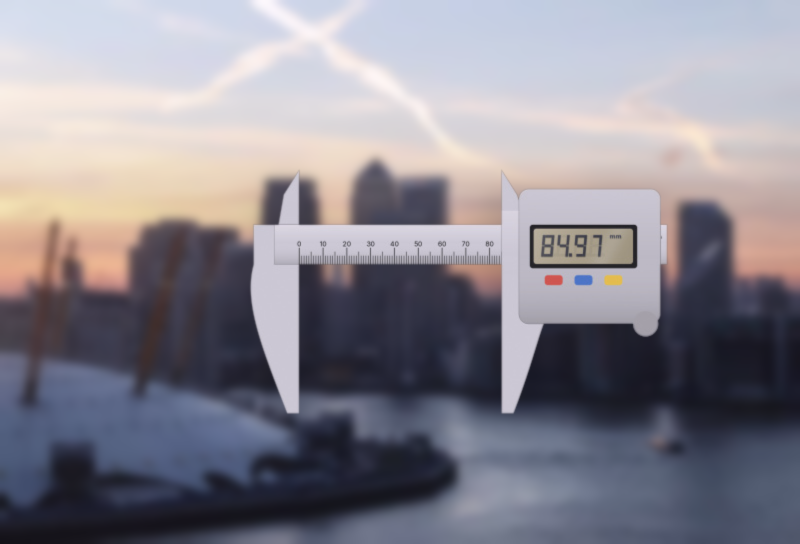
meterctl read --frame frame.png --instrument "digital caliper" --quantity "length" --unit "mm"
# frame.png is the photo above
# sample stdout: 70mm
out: 84.97mm
